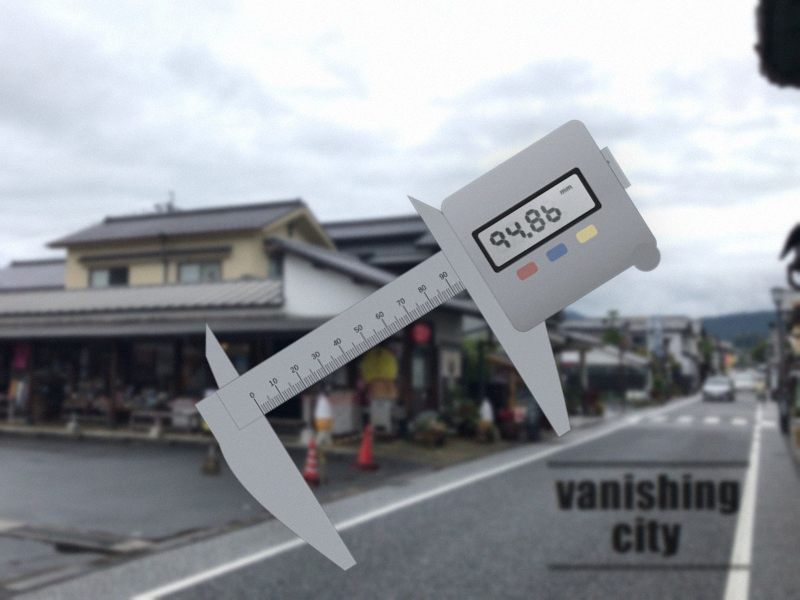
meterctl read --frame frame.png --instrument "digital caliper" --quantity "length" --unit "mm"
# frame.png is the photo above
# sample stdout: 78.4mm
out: 94.86mm
